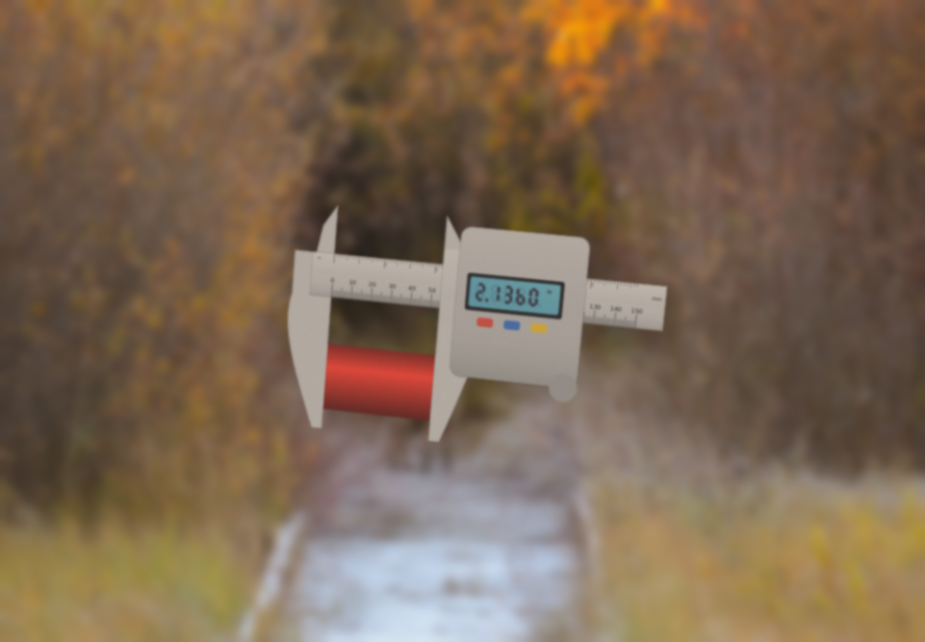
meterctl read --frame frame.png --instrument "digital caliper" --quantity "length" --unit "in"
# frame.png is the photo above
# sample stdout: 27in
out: 2.1360in
